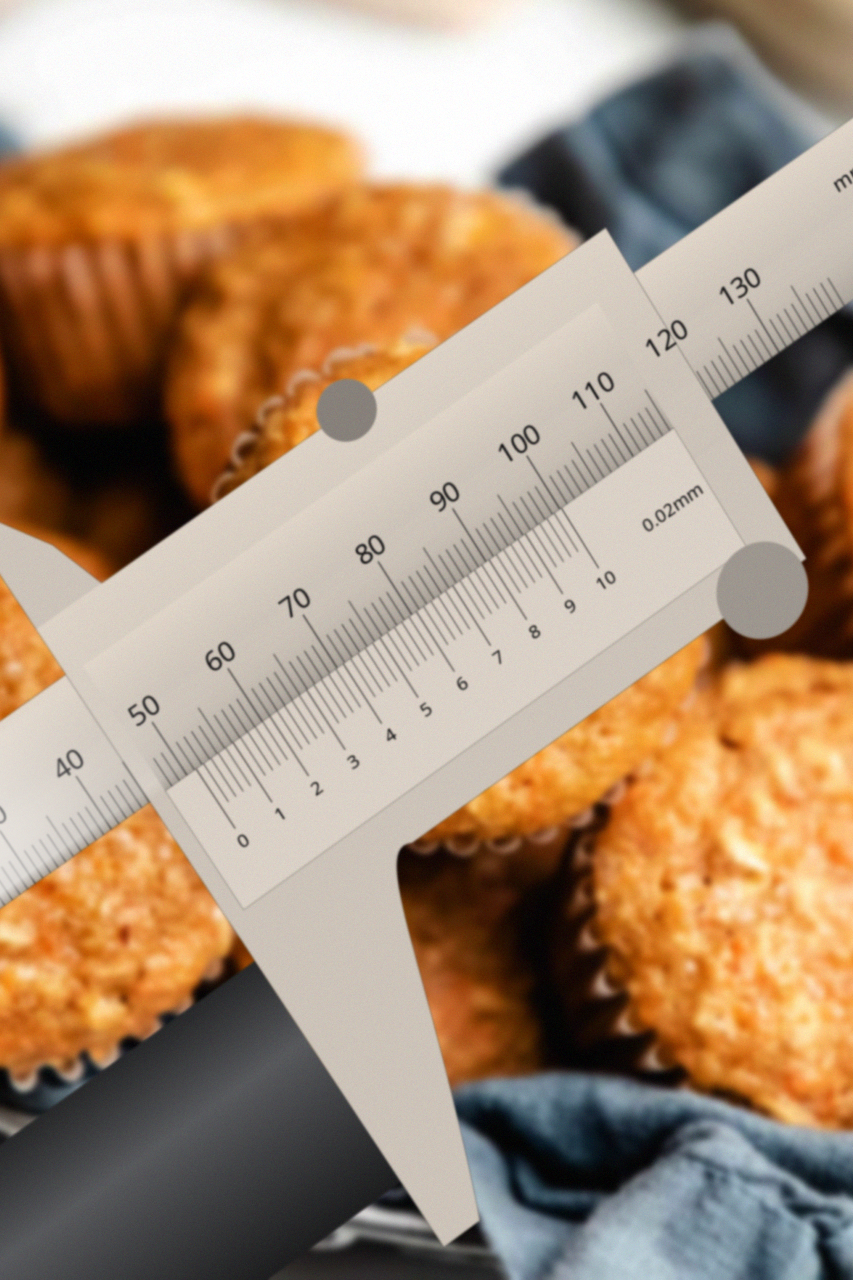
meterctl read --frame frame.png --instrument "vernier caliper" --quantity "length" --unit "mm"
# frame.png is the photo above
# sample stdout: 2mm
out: 51.2mm
